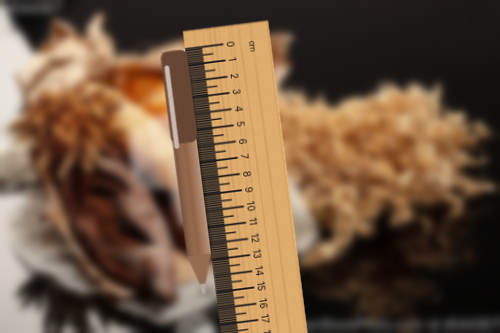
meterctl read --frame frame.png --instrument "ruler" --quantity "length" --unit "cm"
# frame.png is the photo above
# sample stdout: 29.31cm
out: 15cm
